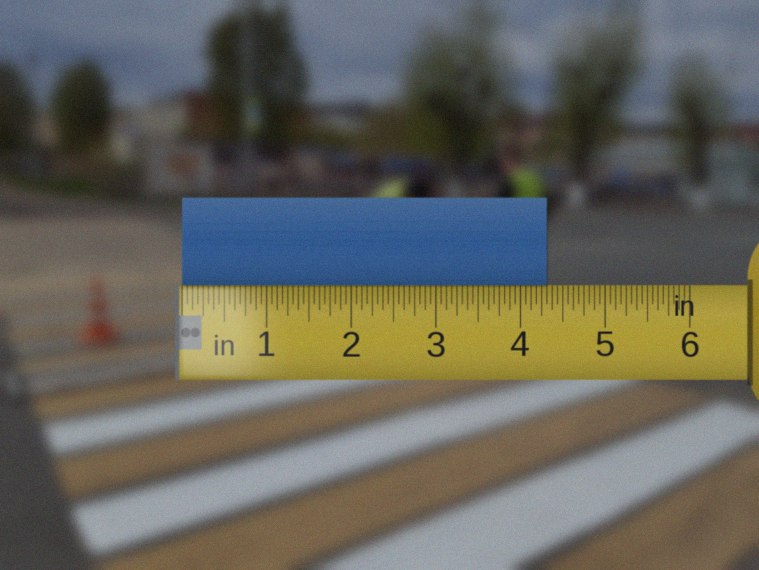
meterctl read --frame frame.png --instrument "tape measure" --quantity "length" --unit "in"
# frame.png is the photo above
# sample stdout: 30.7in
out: 4.3125in
